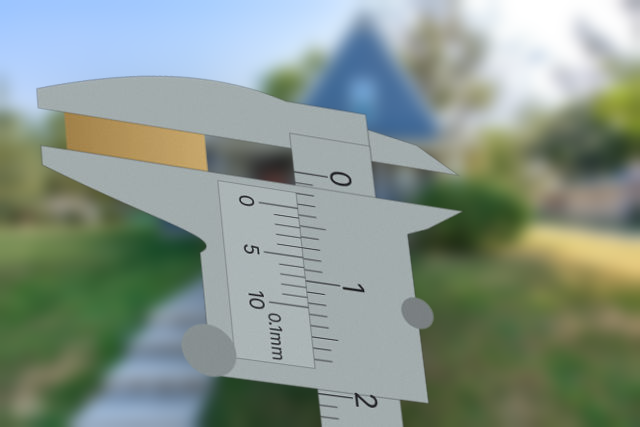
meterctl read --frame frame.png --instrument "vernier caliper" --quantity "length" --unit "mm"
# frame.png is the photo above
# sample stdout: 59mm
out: 3.4mm
